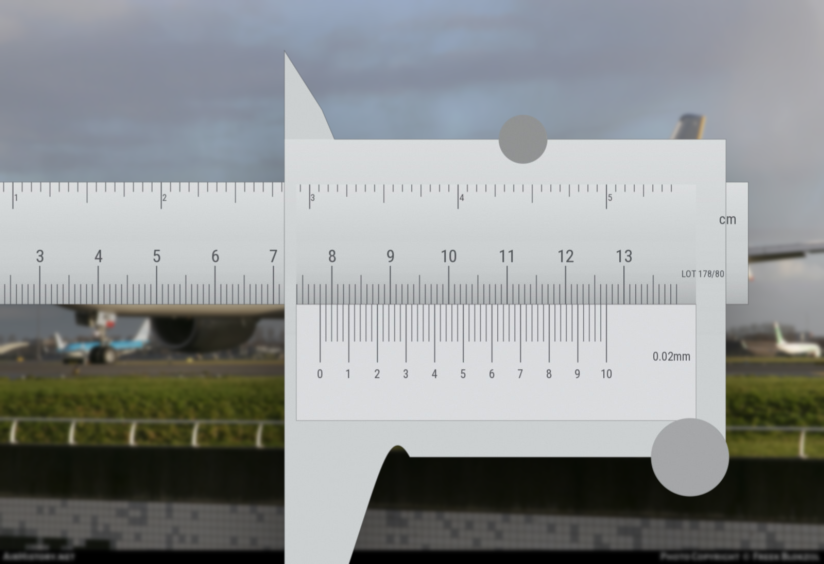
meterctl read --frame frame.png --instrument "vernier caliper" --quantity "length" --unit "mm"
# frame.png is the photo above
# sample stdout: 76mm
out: 78.0mm
